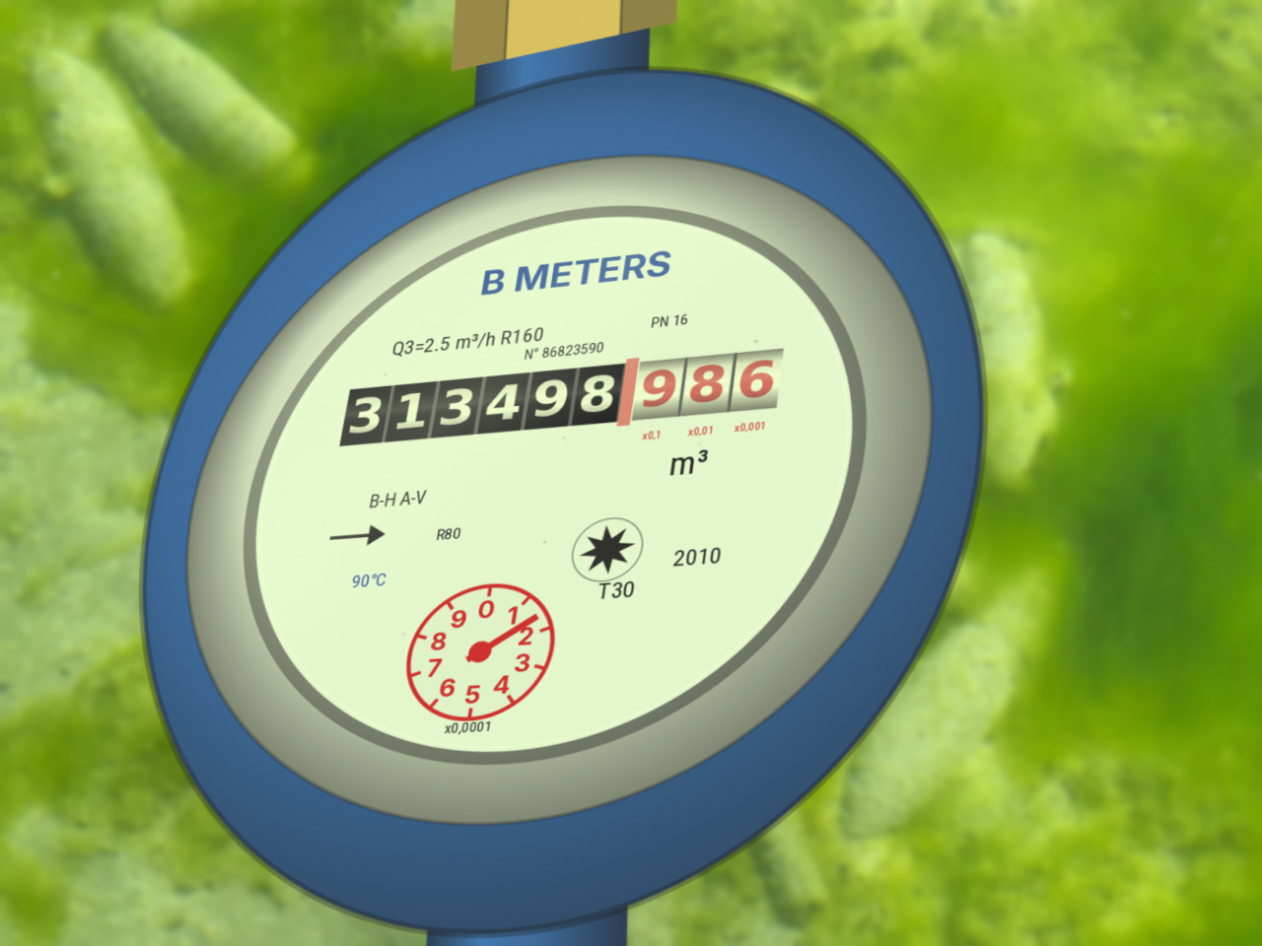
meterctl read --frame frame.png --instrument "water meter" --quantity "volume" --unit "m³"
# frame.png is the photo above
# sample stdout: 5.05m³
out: 313498.9861m³
